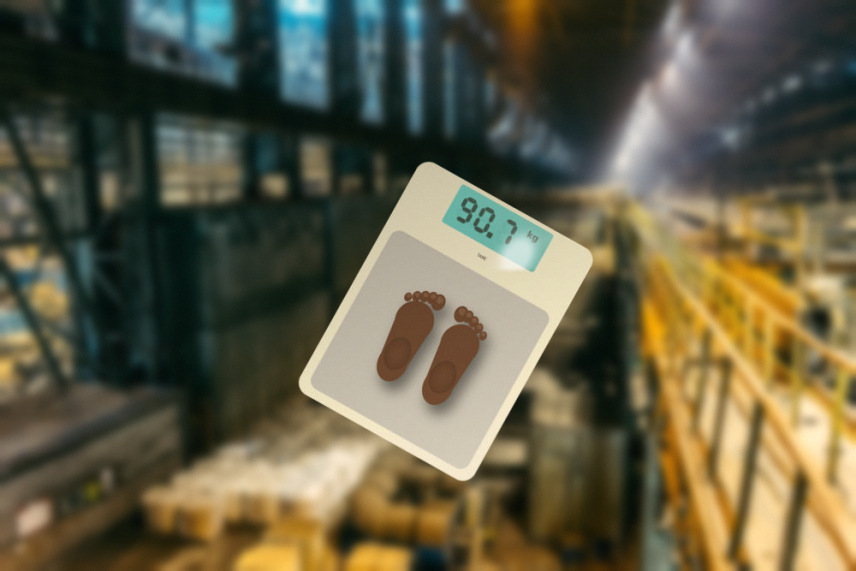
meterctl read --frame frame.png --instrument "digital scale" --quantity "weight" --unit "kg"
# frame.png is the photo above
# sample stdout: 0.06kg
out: 90.7kg
